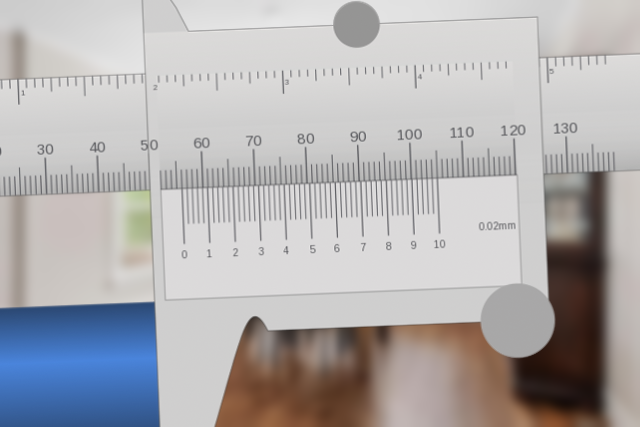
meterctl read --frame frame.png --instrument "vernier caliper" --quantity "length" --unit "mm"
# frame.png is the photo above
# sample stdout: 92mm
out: 56.0mm
